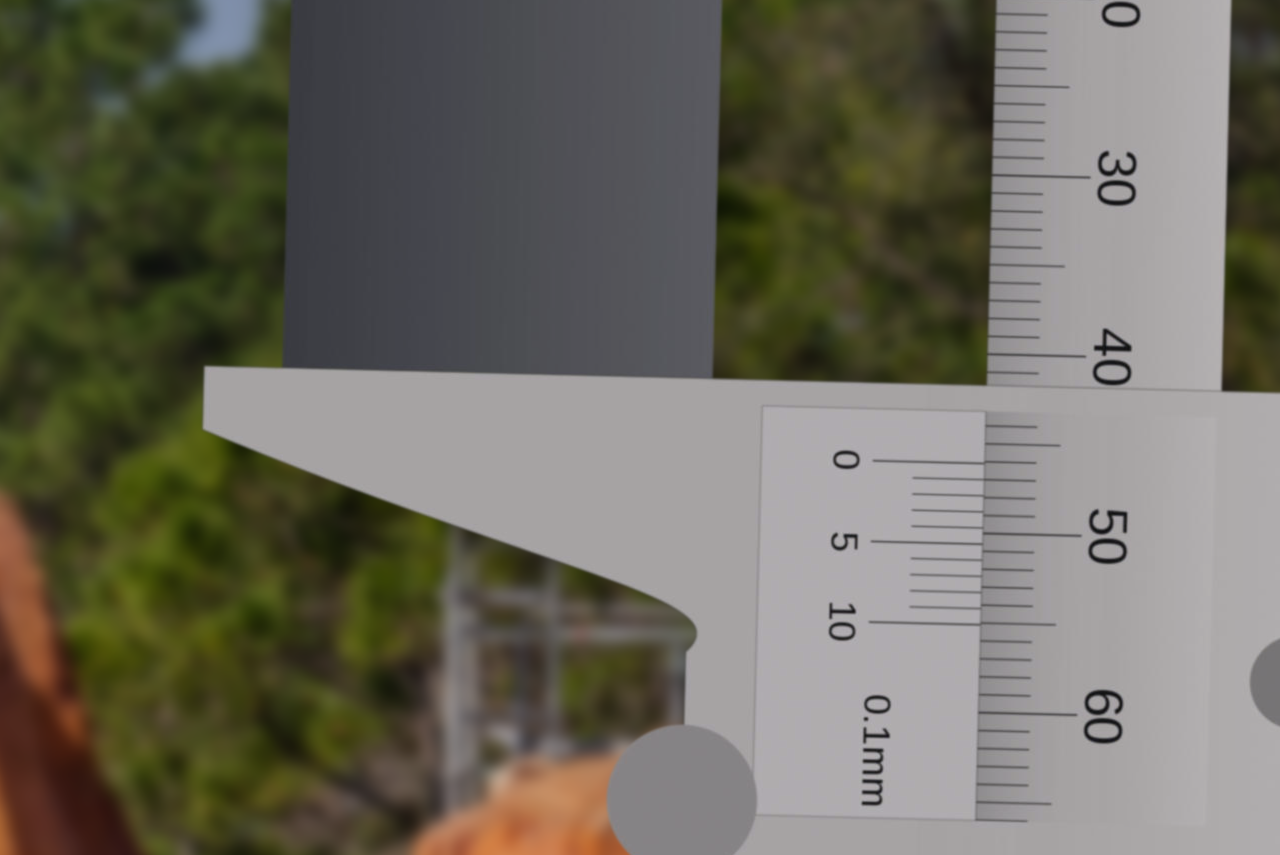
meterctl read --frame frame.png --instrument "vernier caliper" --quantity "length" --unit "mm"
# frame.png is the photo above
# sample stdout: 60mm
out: 46.1mm
